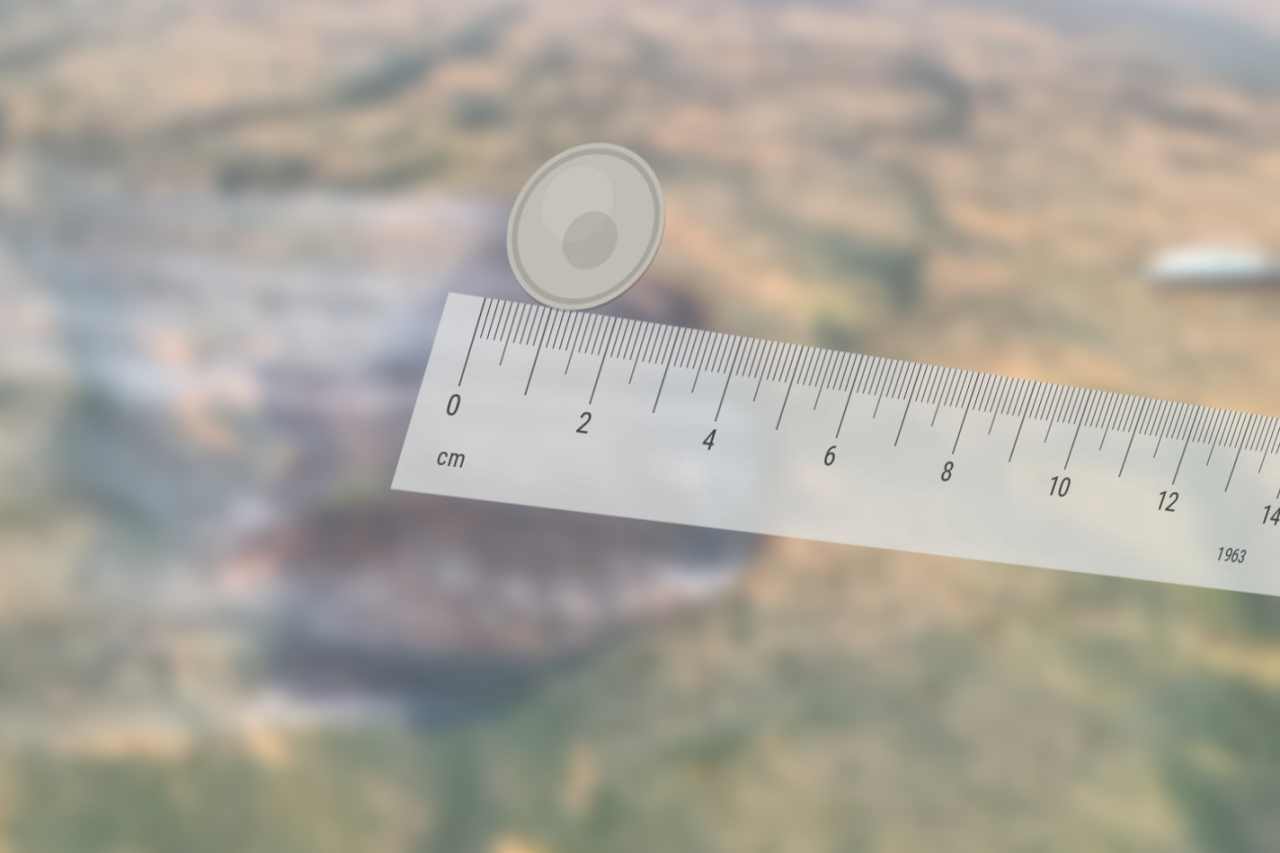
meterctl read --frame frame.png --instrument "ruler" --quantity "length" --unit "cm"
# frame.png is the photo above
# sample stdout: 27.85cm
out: 2.3cm
